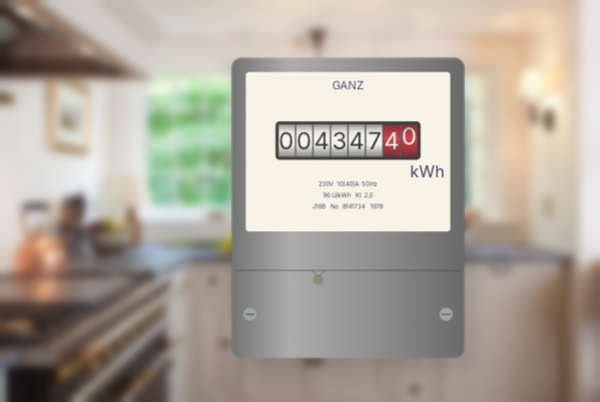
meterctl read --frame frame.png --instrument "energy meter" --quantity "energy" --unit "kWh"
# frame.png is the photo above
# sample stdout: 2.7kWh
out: 4347.40kWh
